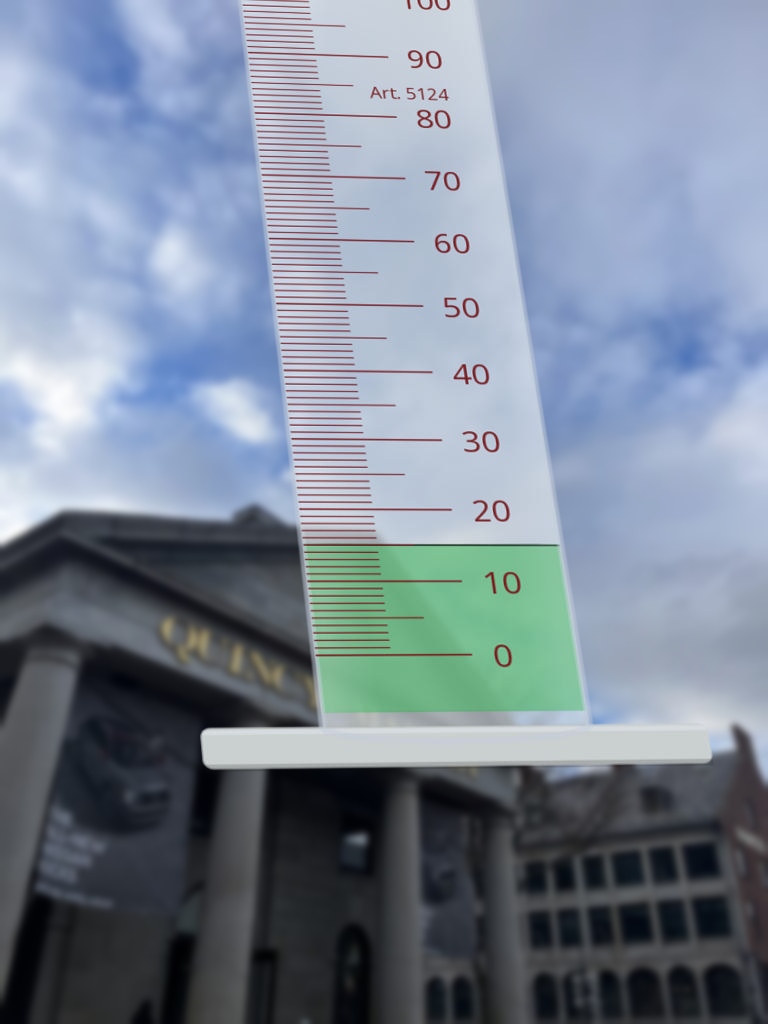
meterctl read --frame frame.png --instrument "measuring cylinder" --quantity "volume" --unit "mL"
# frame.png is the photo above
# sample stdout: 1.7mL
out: 15mL
